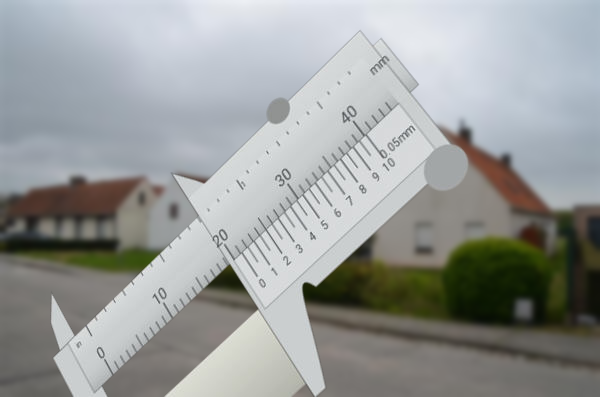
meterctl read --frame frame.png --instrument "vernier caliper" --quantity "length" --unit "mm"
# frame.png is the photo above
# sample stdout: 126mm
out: 21.2mm
